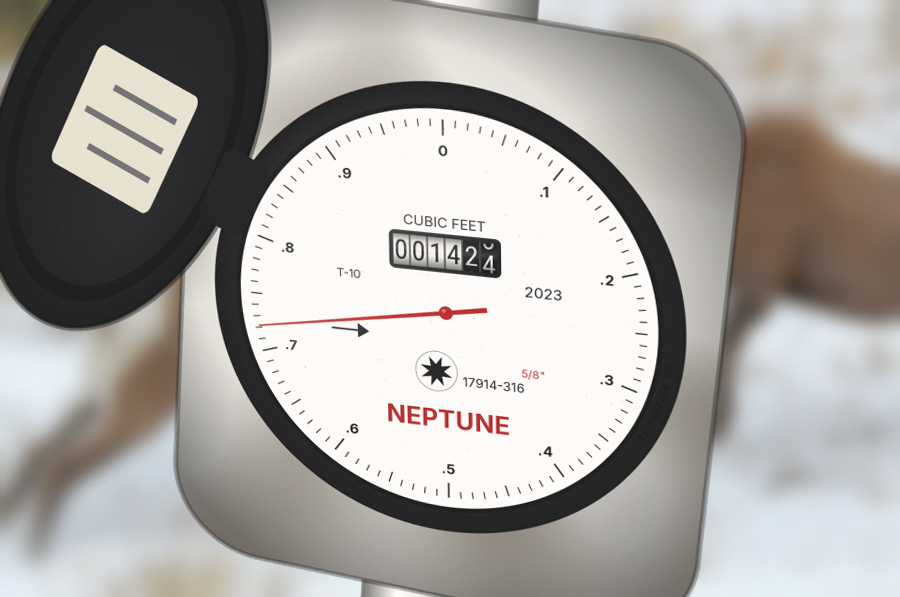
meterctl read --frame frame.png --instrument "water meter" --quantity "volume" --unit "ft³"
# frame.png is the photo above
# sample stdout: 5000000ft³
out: 1423.72ft³
